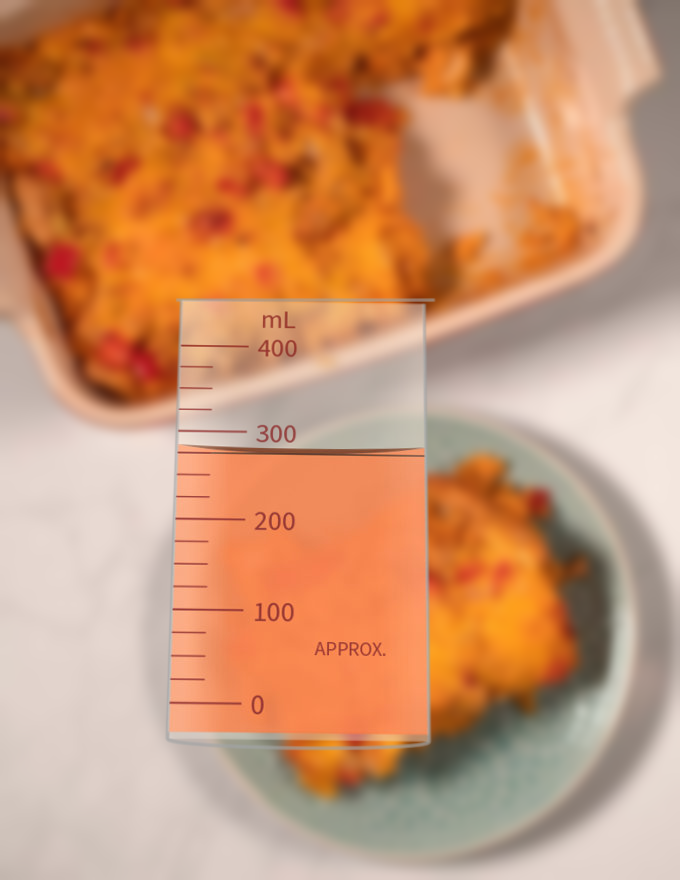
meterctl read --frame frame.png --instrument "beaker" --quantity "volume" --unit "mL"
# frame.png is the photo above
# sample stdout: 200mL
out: 275mL
